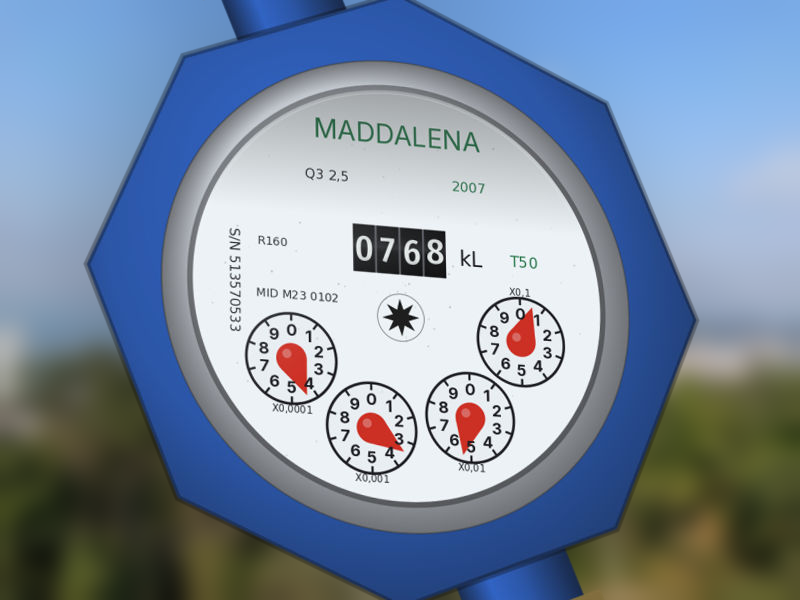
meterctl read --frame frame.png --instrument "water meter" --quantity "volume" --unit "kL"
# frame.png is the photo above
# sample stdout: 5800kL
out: 768.0534kL
